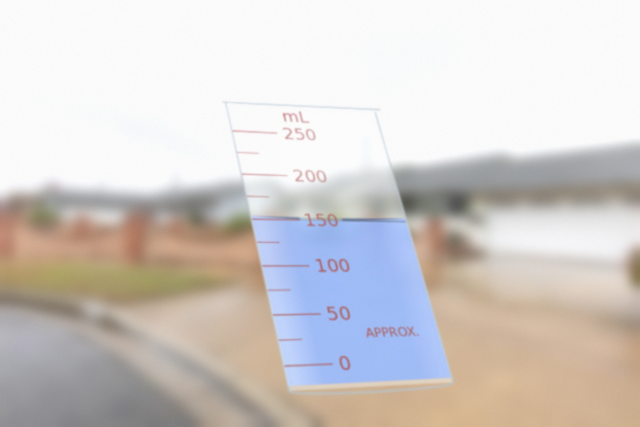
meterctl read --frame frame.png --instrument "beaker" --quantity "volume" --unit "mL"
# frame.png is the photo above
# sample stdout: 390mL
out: 150mL
